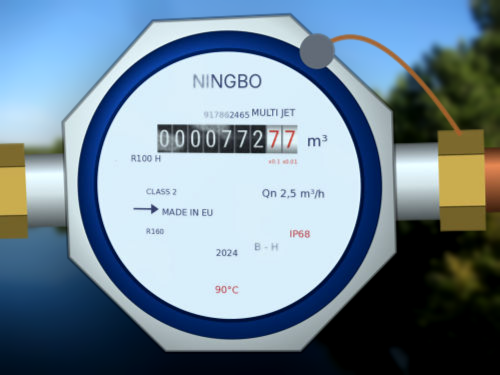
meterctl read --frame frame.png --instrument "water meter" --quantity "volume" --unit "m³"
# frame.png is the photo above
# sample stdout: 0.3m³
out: 772.77m³
